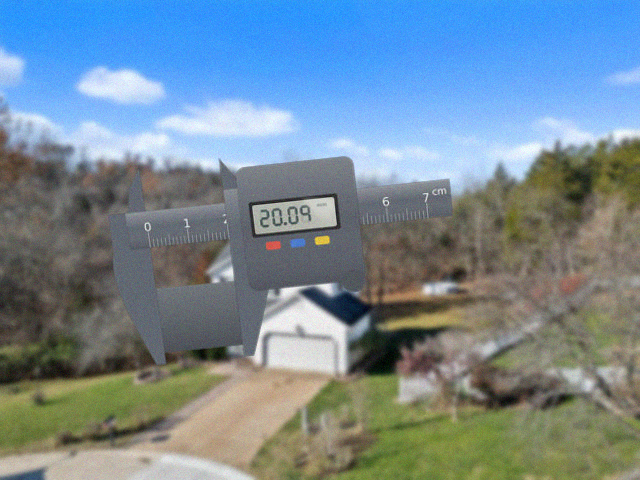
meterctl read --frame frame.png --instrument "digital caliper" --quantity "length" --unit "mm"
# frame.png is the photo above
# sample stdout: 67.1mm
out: 20.09mm
